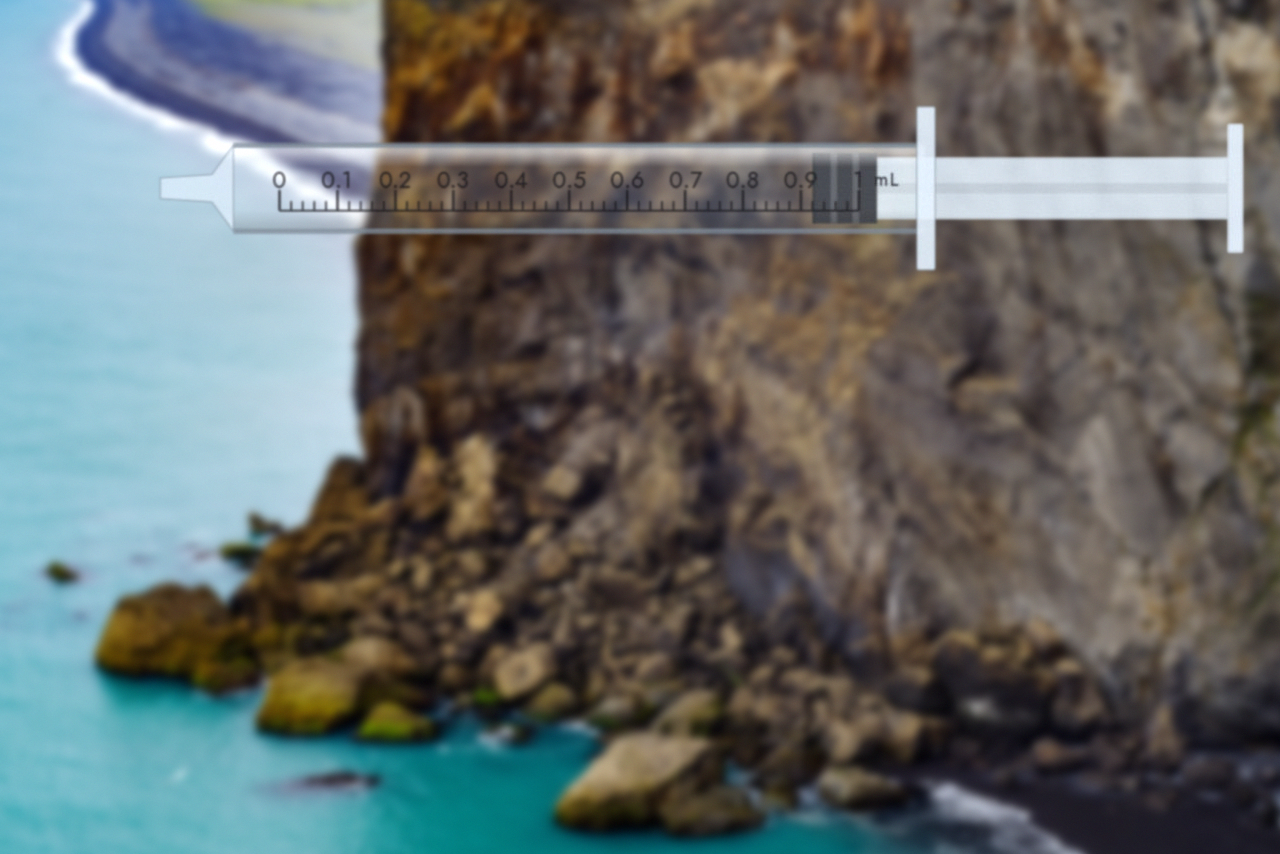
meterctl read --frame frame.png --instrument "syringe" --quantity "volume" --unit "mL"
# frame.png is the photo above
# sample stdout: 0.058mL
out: 0.92mL
